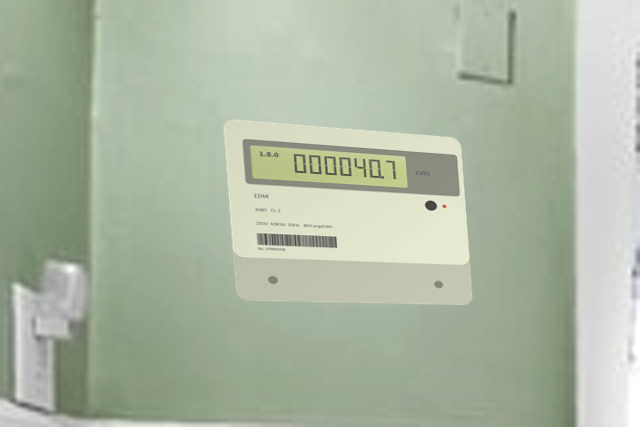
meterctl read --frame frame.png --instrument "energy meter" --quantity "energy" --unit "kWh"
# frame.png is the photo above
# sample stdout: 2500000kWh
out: 40.7kWh
